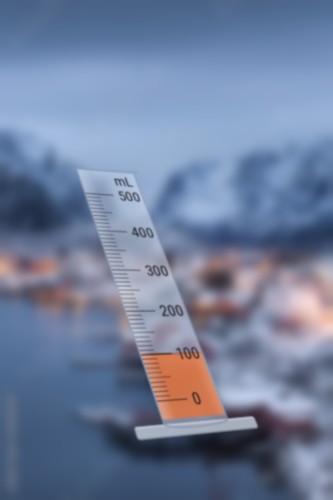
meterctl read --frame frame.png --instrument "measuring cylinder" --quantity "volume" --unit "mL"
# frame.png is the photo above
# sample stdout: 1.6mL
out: 100mL
